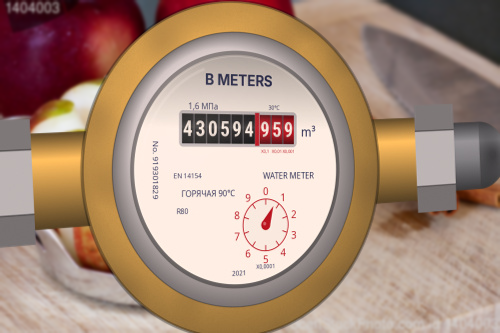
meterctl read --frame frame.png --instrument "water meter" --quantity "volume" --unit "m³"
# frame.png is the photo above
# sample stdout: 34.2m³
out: 430594.9590m³
